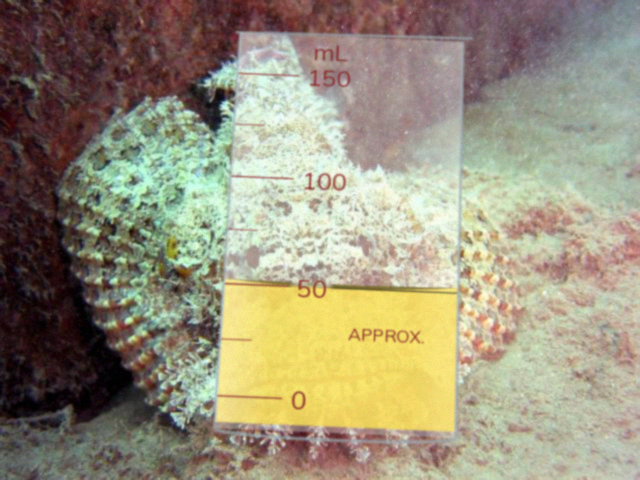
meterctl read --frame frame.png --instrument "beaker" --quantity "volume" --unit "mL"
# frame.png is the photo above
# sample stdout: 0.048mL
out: 50mL
